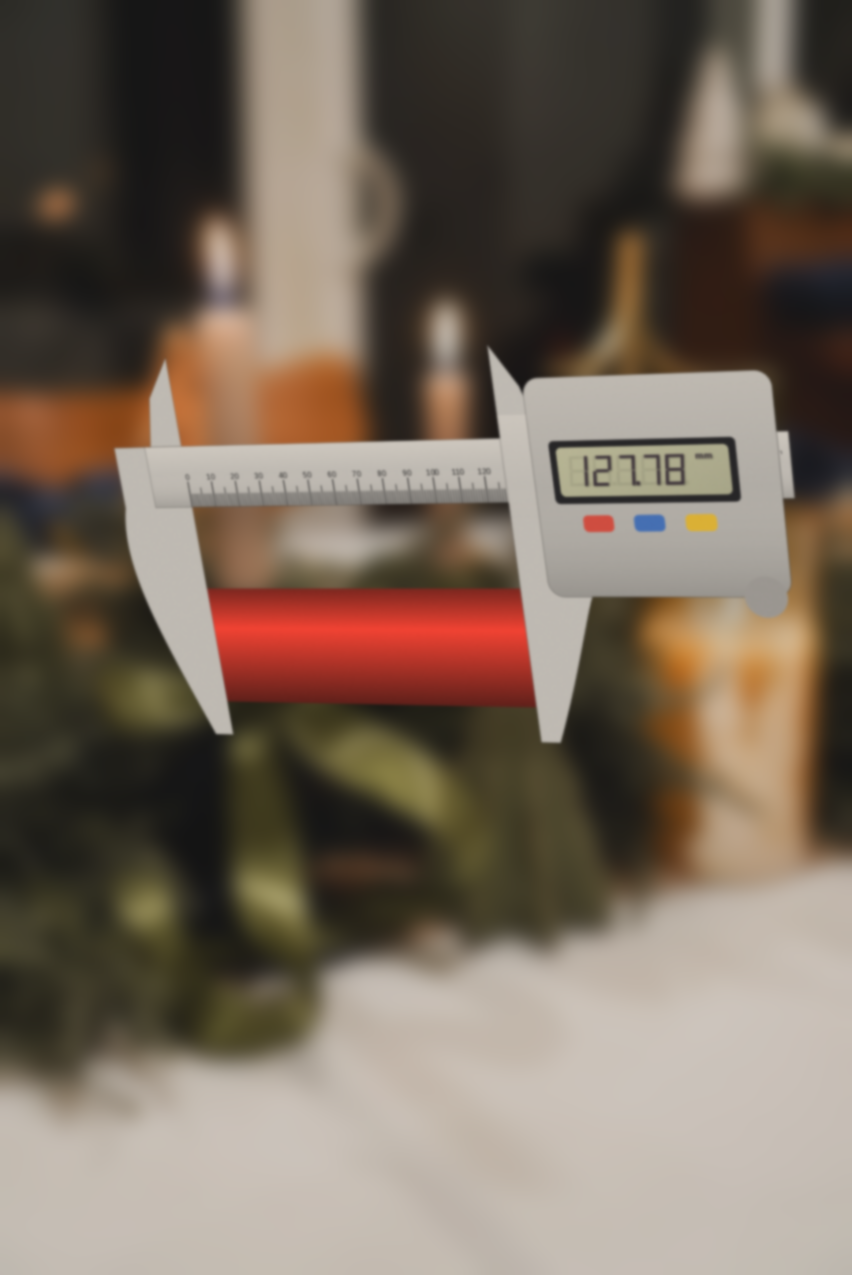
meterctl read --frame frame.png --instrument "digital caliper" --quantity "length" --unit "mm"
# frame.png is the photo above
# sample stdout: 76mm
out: 127.78mm
